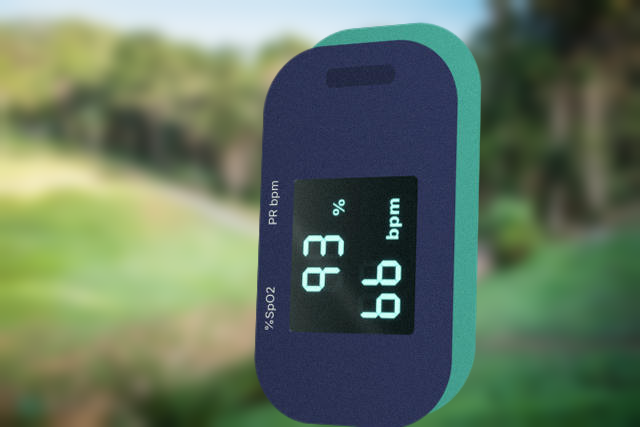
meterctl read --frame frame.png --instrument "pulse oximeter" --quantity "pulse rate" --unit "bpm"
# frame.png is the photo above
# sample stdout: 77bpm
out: 66bpm
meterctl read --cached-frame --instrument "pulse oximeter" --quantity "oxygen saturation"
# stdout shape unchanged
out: 93%
